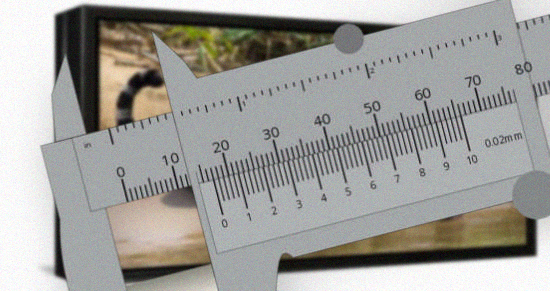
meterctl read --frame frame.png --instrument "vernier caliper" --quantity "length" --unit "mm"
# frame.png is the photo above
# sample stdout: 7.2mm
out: 17.0mm
